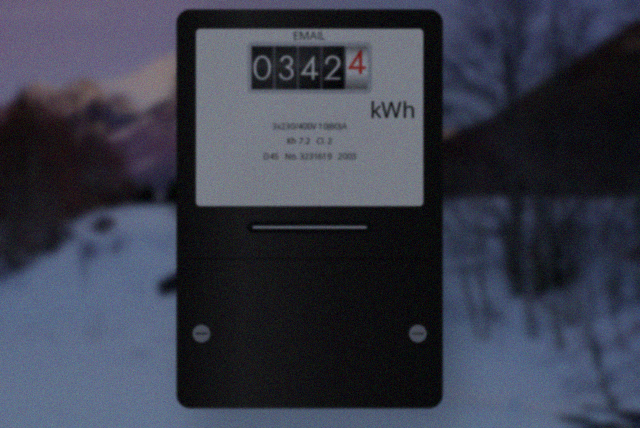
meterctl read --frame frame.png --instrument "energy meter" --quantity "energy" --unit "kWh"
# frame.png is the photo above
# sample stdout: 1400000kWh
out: 342.4kWh
